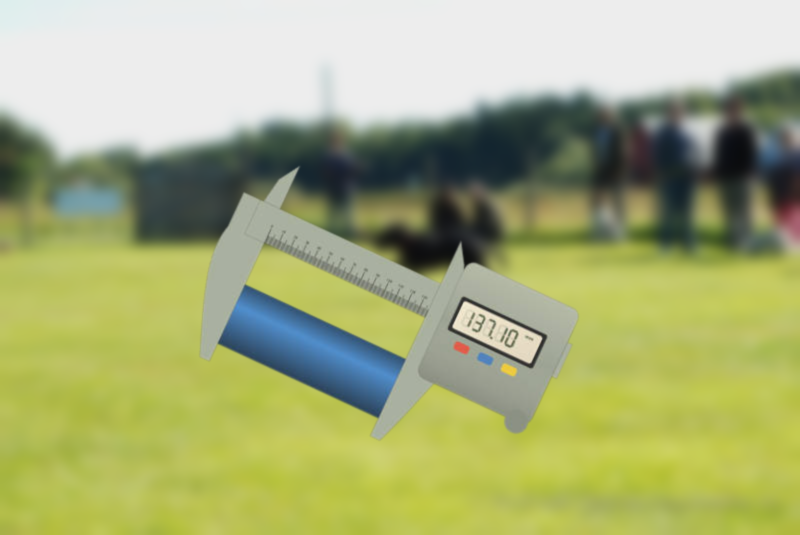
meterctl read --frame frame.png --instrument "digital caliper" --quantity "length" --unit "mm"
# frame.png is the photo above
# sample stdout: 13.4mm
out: 137.10mm
